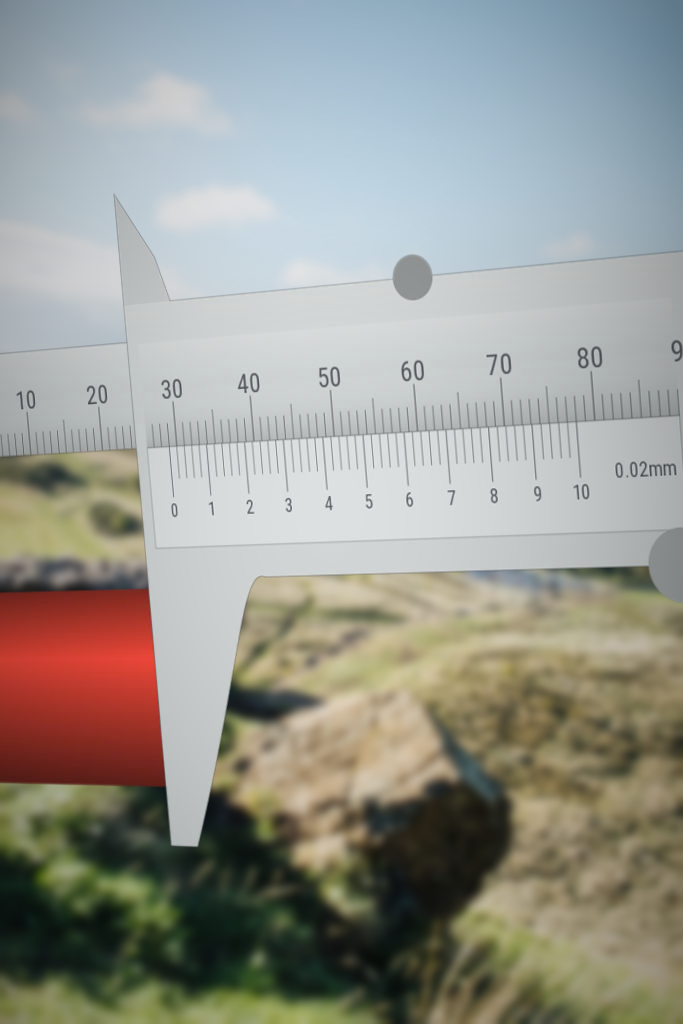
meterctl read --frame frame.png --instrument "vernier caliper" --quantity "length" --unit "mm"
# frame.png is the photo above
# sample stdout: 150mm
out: 29.0mm
